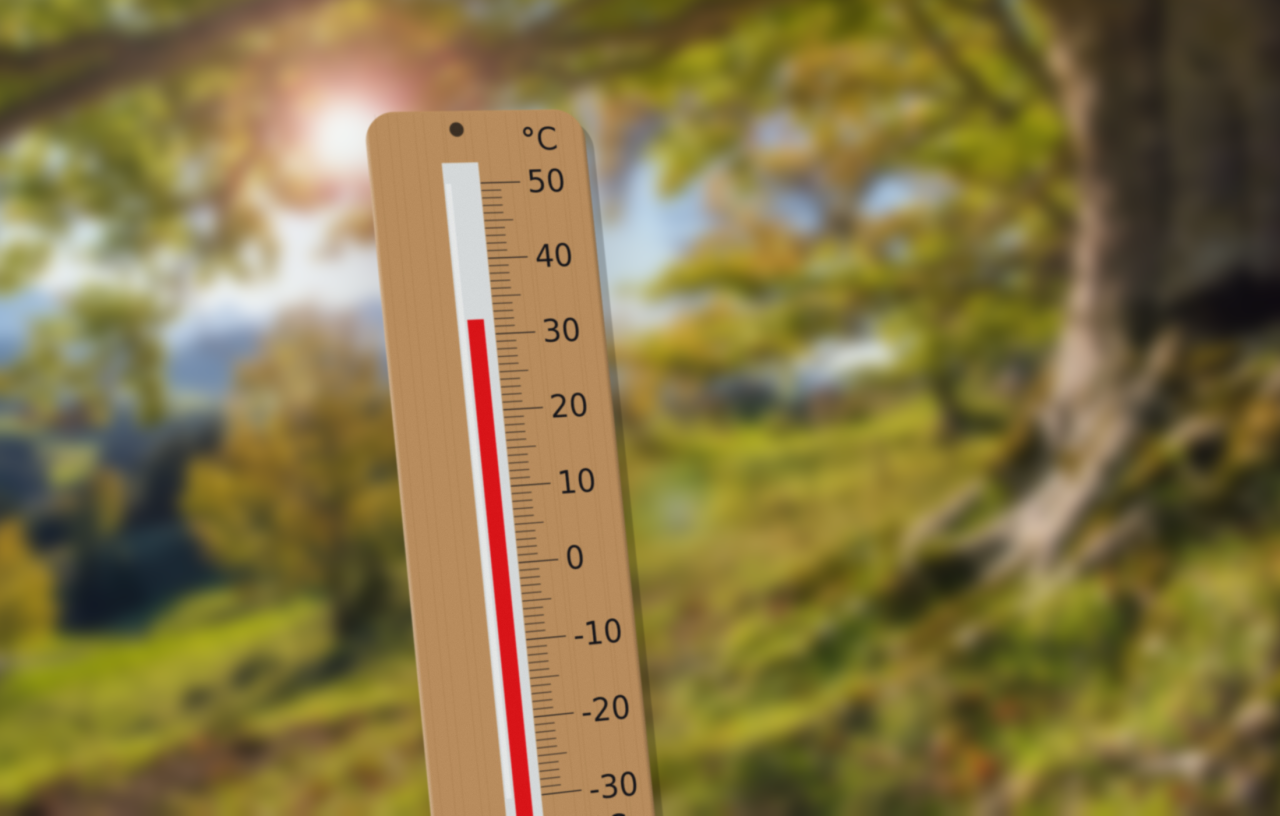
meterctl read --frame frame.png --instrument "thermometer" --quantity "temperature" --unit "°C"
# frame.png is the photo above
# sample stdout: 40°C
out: 32°C
